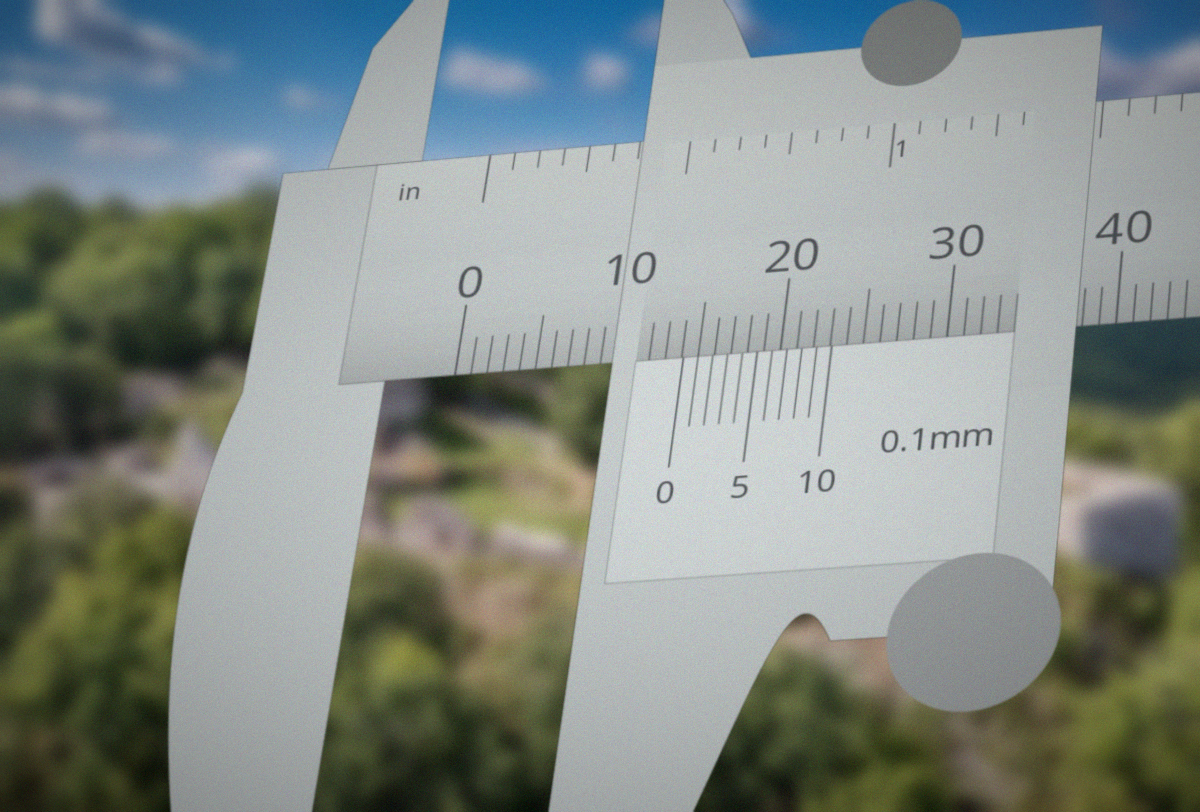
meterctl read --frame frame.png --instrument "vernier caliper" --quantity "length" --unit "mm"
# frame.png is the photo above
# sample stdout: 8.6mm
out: 14.1mm
